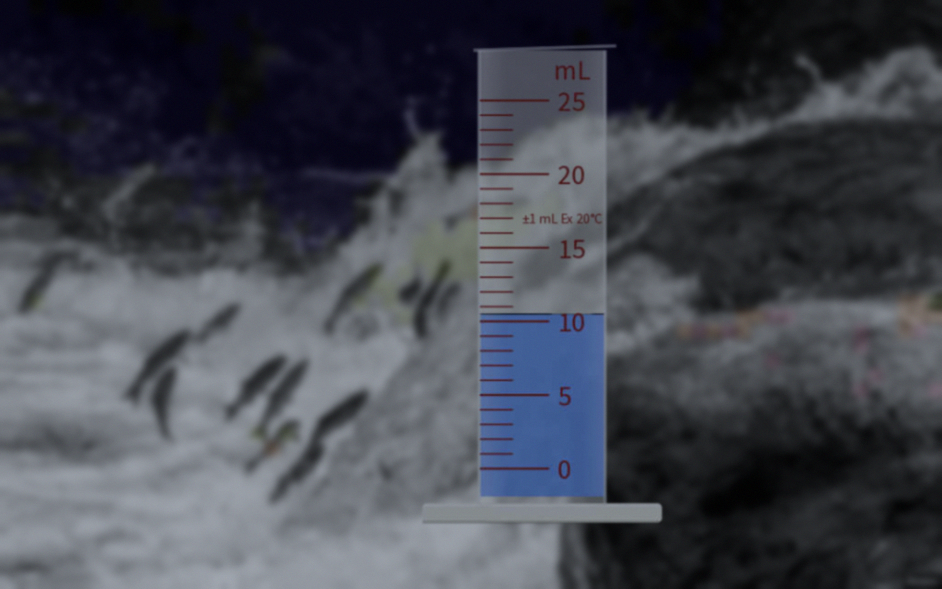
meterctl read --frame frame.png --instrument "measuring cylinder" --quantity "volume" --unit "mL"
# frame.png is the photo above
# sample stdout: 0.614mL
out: 10.5mL
